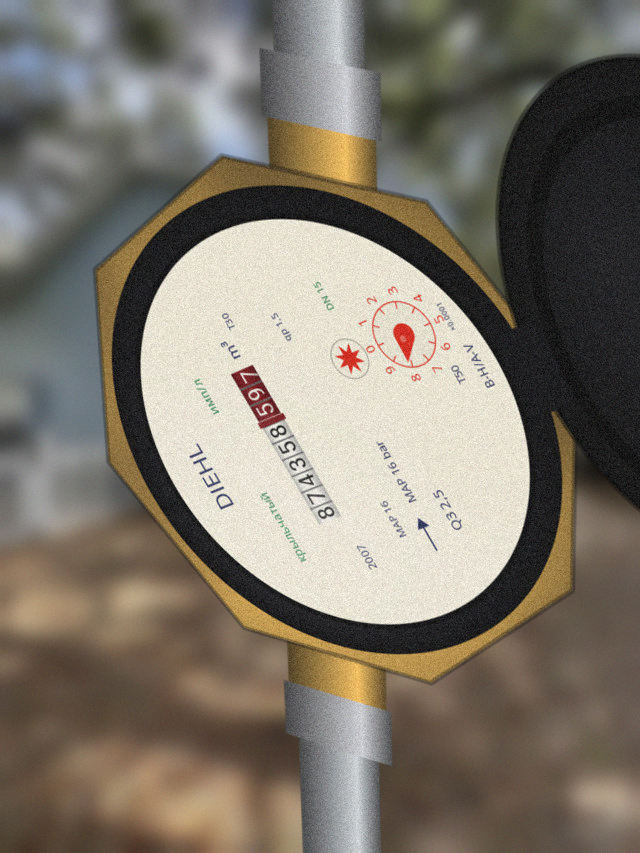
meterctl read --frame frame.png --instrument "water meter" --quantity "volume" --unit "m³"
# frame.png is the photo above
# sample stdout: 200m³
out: 874358.5968m³
